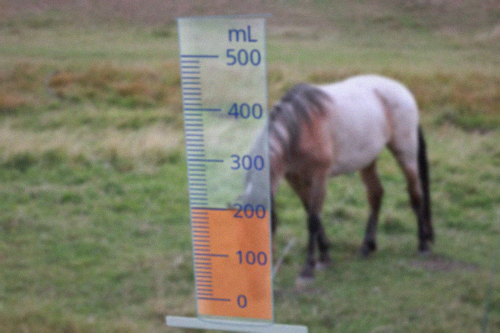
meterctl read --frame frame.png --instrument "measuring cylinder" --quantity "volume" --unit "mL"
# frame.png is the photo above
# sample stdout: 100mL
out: 200mL
